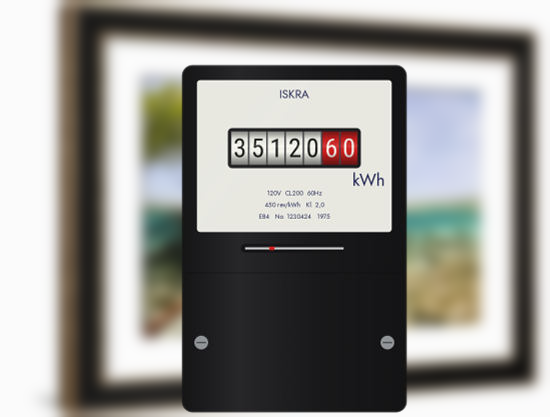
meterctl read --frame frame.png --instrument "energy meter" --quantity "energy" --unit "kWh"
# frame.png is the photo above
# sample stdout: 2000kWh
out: 35120.60kWh
